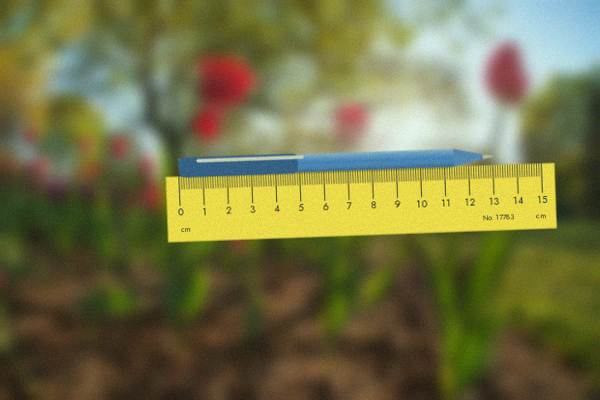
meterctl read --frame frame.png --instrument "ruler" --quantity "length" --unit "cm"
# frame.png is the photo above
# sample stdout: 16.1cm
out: 13cm
